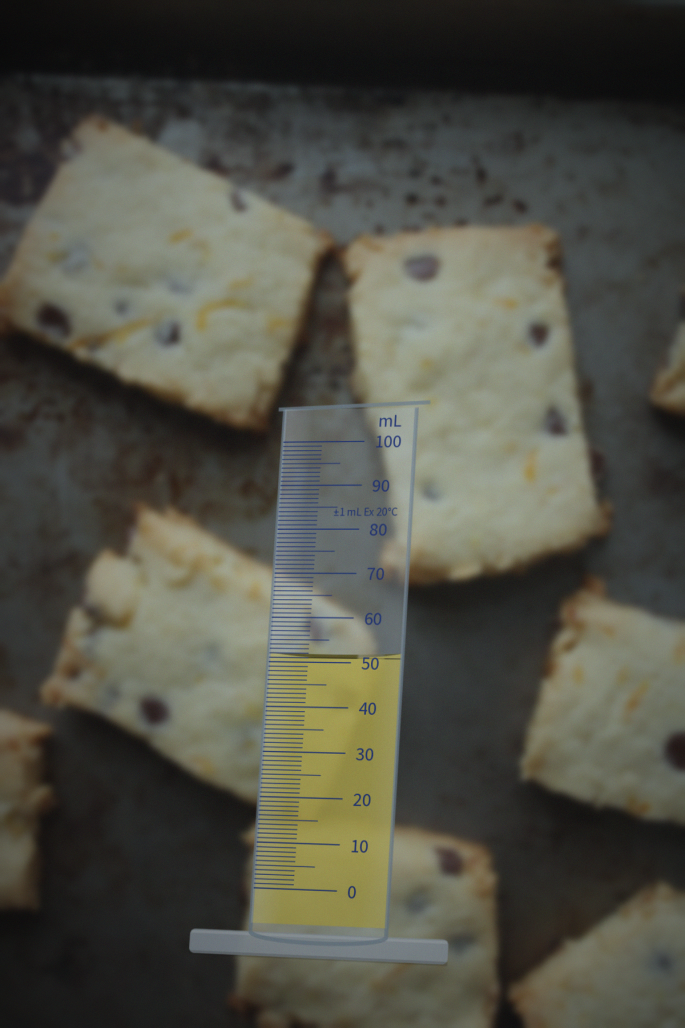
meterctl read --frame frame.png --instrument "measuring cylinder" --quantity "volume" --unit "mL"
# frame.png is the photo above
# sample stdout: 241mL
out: 51mL
